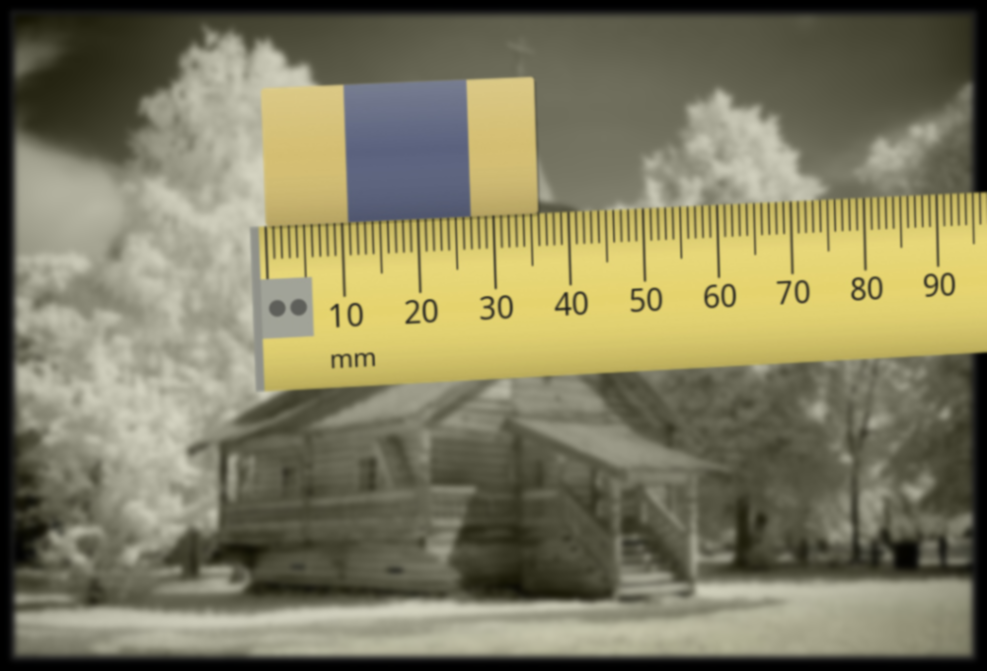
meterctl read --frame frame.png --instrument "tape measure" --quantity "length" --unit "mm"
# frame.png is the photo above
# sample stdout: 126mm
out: 36mm
